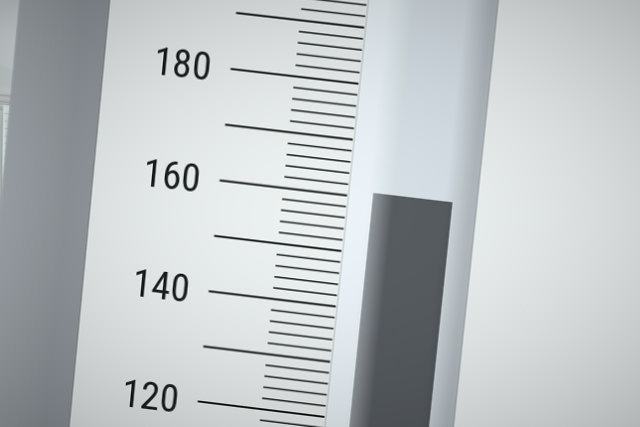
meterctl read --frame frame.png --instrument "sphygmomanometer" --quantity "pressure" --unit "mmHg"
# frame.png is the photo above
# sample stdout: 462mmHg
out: 161mmHg
